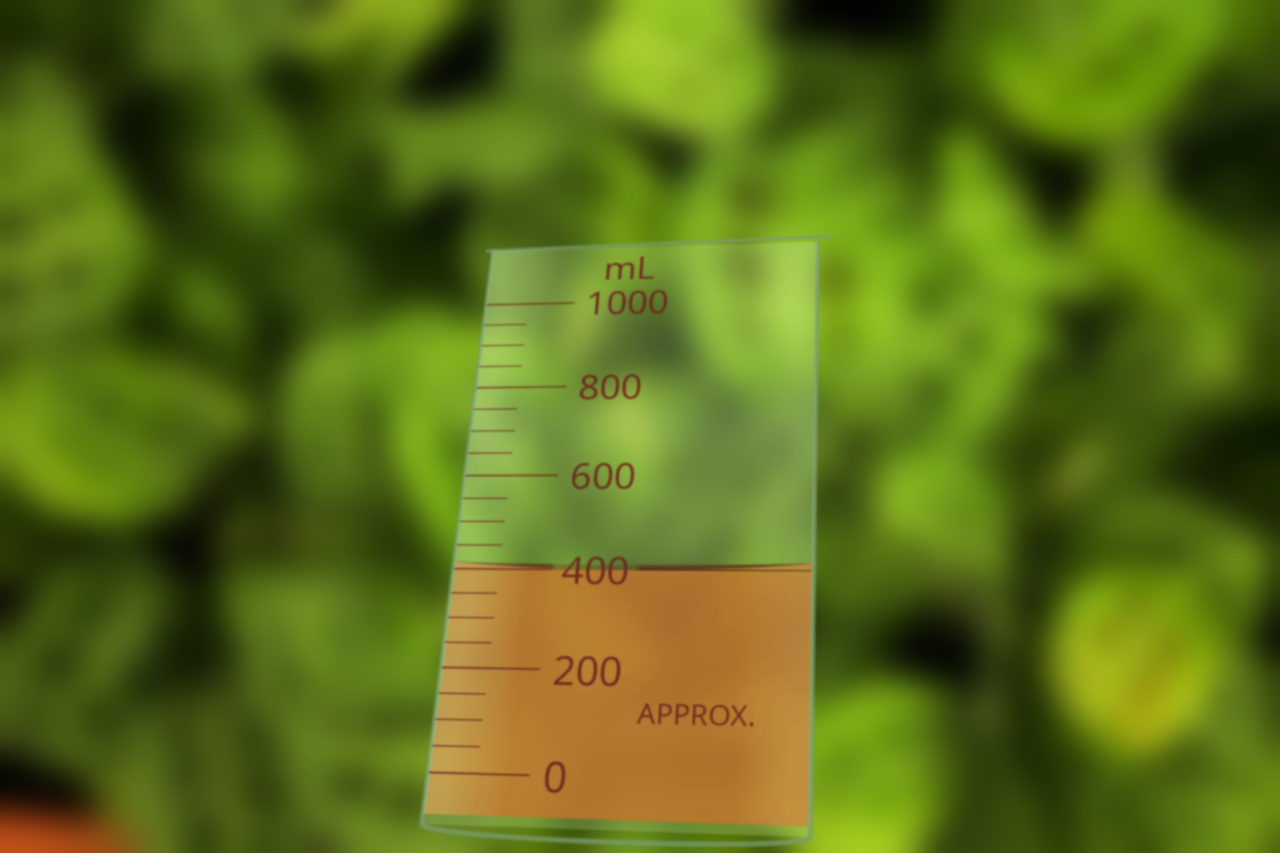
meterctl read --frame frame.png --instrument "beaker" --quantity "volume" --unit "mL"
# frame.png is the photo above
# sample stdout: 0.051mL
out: 400mL
